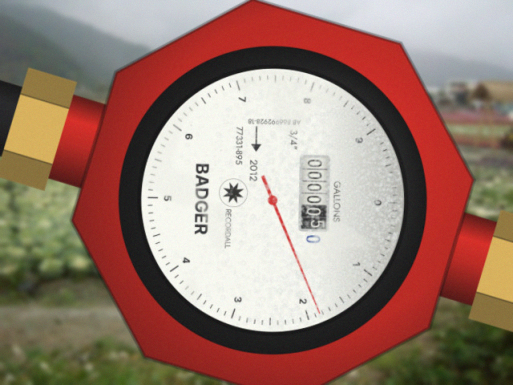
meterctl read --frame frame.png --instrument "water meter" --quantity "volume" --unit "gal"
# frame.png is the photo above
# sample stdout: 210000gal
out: 51.8gal
